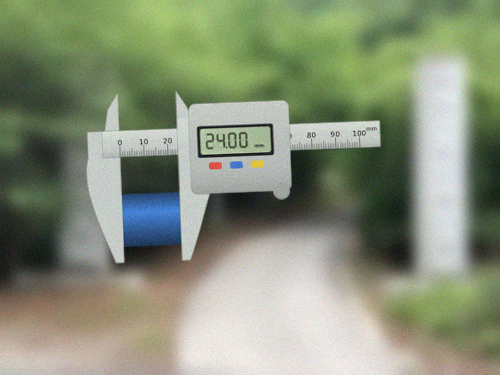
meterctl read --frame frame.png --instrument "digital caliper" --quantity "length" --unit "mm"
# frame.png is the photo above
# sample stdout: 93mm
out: 24.00mm
